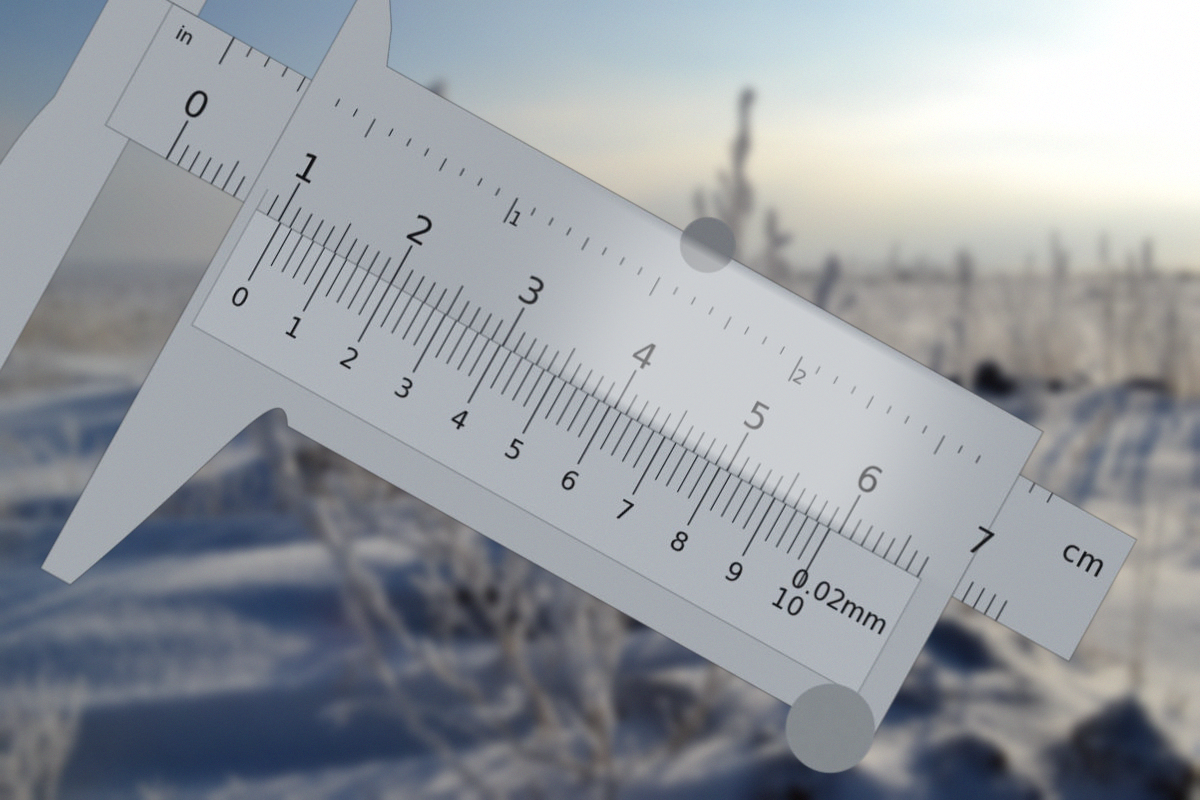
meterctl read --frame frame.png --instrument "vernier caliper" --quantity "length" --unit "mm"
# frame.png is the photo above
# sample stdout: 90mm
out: 10.2mm
